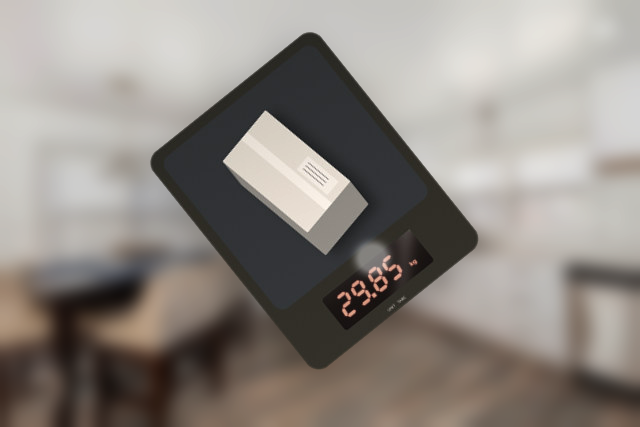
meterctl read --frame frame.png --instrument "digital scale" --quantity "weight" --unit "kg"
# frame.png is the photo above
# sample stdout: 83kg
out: 29.85kg
